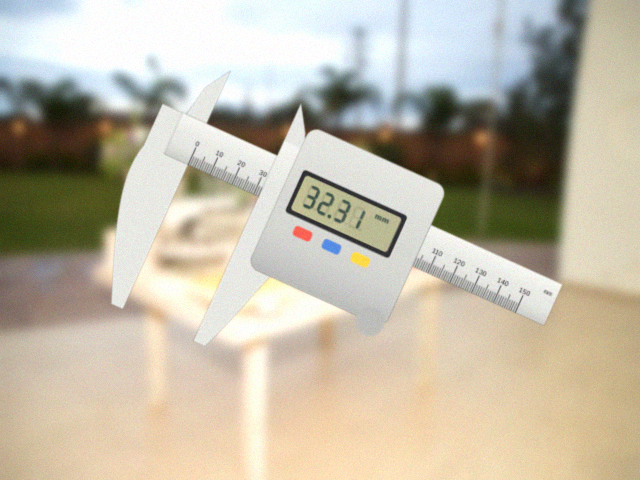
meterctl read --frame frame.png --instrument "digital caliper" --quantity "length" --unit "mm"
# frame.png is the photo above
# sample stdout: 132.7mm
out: 32.31mm
